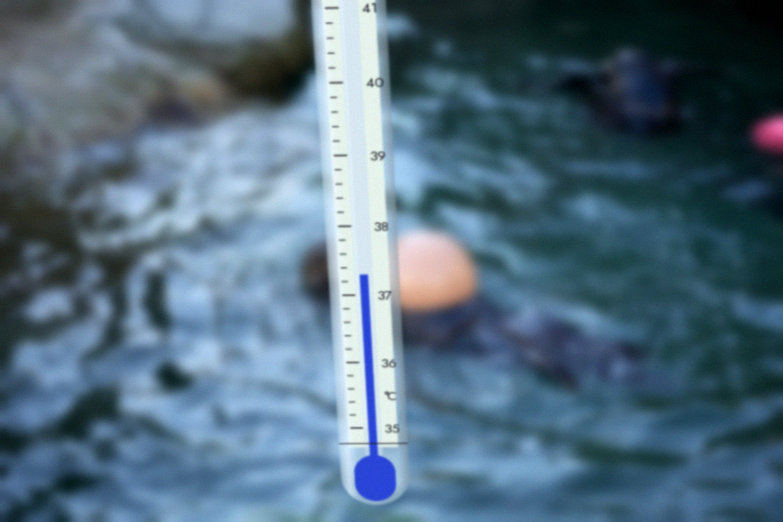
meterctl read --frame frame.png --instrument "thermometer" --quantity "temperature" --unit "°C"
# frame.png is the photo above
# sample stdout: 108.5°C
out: 37.3°C
